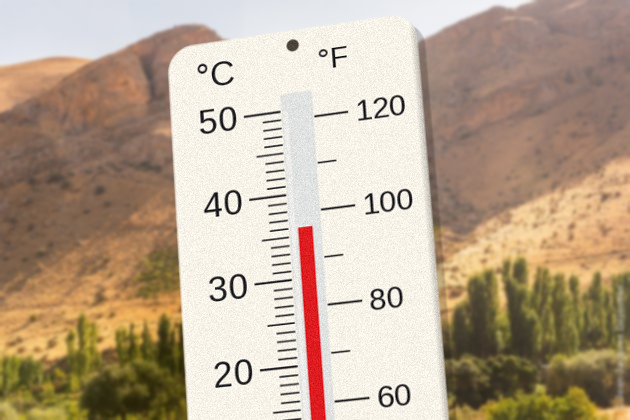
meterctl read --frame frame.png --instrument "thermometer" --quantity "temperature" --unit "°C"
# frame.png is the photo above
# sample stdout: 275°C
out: 36°C
